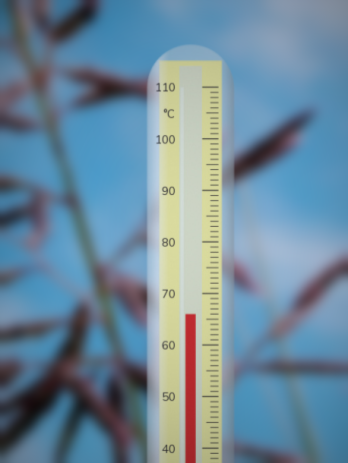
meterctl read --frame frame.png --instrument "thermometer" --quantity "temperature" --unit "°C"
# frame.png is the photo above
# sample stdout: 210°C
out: 66°C
